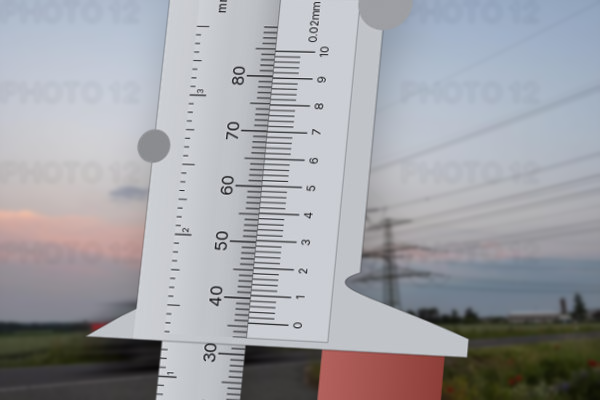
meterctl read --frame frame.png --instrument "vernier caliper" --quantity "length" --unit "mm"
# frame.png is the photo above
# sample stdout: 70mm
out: 35.6mm
